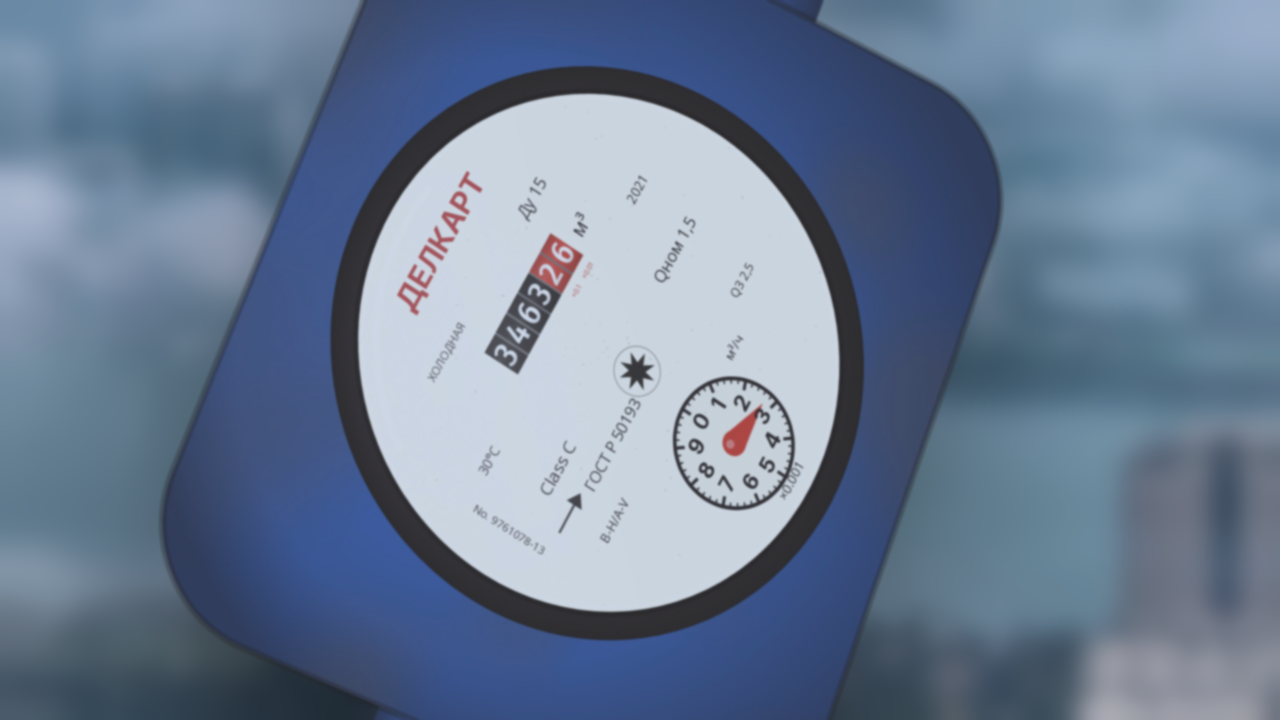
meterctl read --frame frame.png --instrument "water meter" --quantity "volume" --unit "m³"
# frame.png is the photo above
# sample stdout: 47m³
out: 3463.262m³
